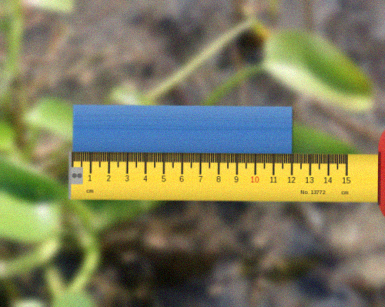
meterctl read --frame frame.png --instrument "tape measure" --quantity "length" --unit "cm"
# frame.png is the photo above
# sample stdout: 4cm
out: 12cm
